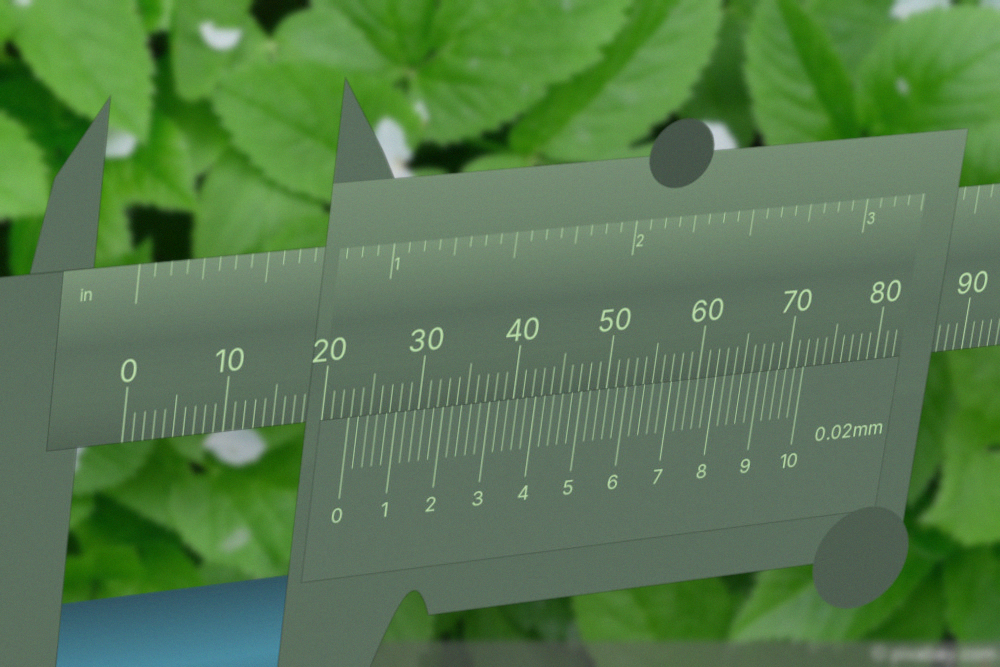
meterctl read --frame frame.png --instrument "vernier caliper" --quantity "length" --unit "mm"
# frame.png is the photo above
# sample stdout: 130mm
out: 22.8mm
